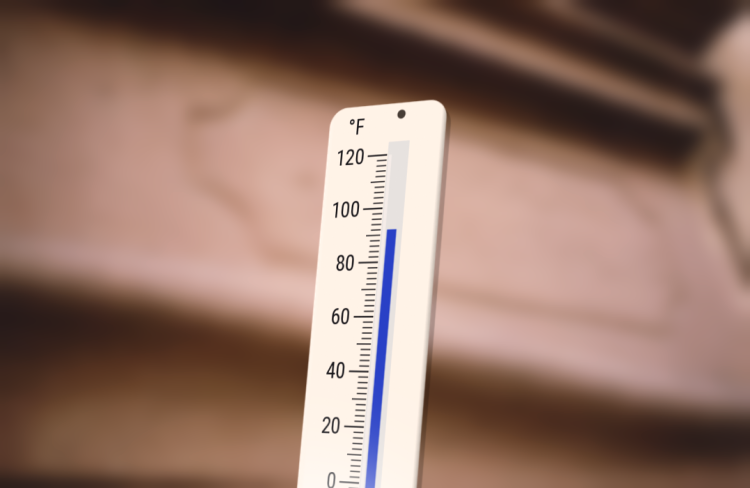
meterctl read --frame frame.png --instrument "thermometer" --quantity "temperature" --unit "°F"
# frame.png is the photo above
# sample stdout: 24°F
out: 92°F
